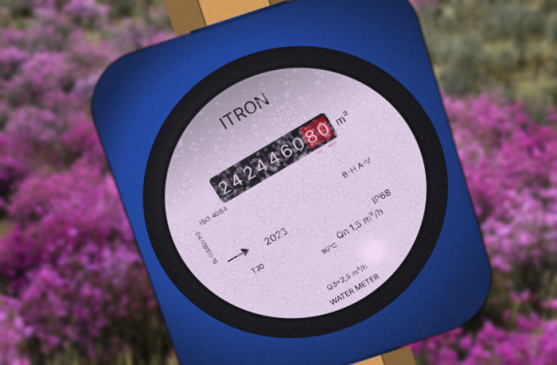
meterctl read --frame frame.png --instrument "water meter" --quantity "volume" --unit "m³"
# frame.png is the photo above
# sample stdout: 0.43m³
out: 2424460.80m³
